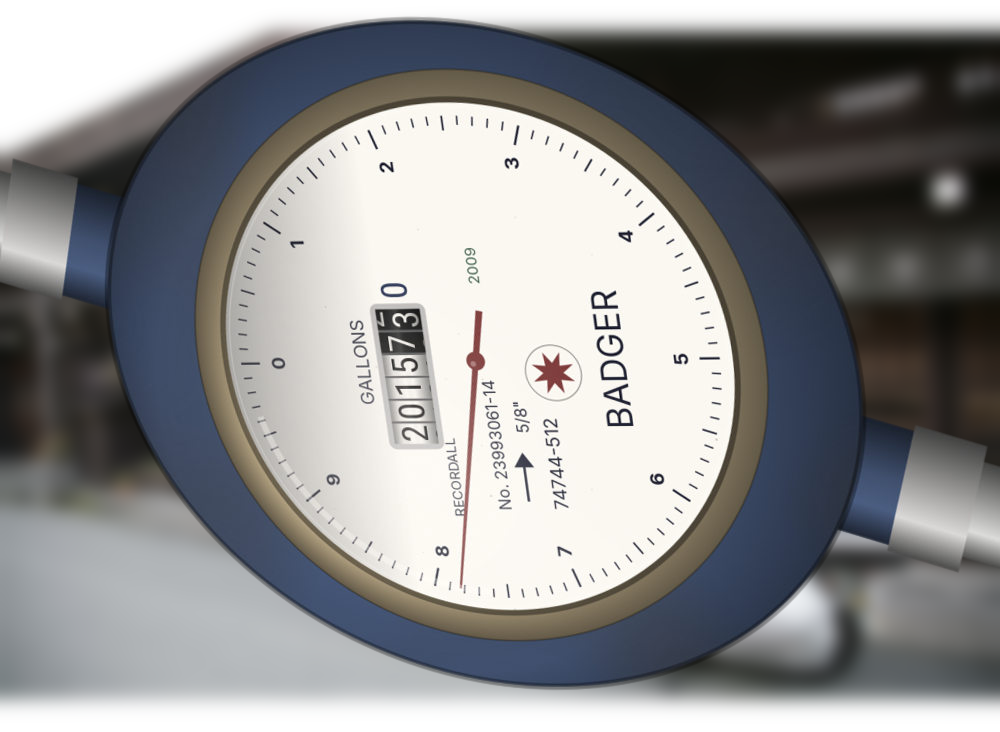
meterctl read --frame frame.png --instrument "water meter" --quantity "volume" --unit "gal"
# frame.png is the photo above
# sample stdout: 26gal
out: 2015727.8gal
